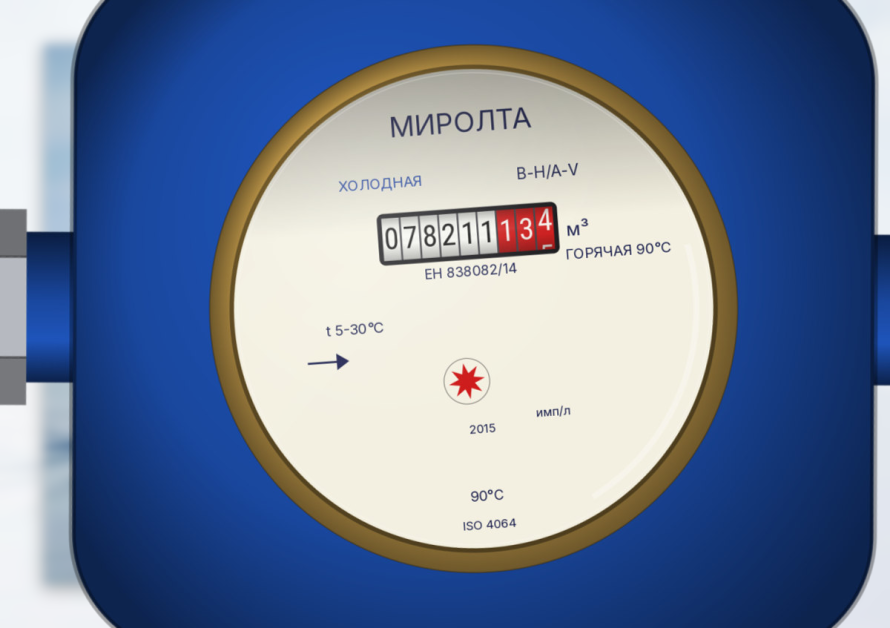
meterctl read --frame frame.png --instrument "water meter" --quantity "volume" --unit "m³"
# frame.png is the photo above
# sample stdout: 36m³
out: 78211.134m³
